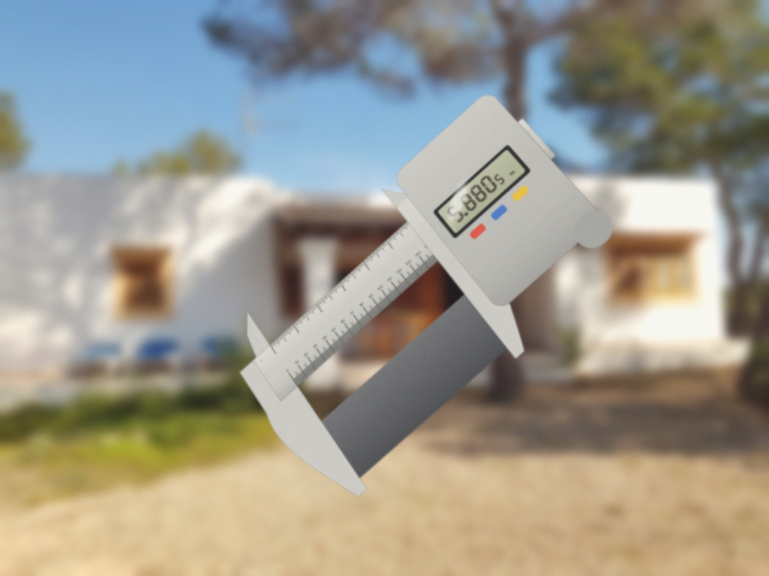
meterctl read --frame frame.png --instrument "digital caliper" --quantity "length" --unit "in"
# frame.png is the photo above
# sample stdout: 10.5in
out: 5.8805in
